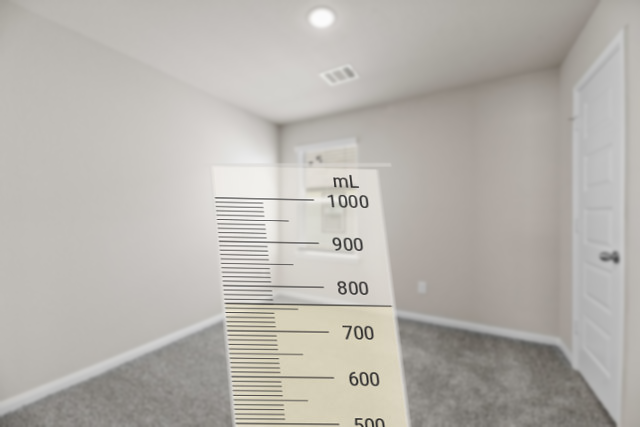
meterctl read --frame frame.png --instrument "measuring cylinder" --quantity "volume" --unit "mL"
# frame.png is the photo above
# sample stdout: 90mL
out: 760mL
